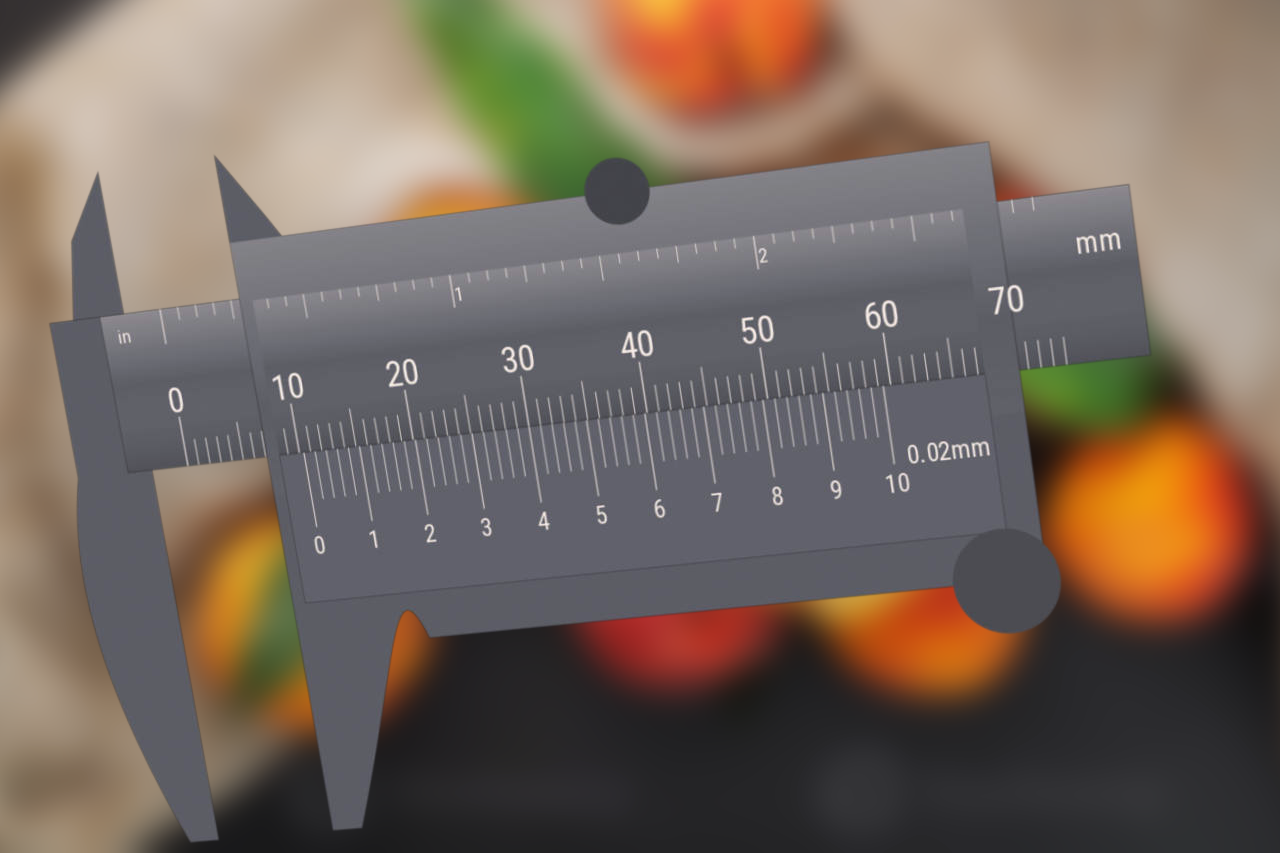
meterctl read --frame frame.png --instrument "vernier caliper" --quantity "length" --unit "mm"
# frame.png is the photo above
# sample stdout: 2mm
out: 10.4mm
